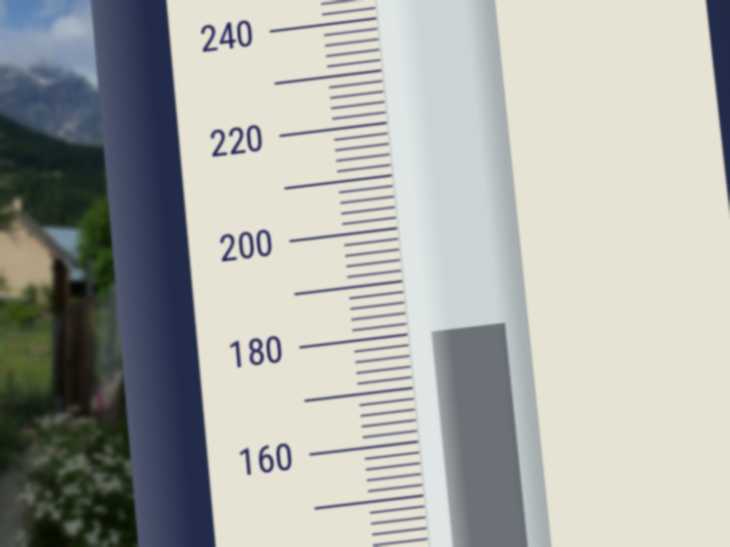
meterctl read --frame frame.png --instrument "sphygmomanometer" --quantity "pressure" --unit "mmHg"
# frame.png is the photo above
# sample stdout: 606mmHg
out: 180mmHg
